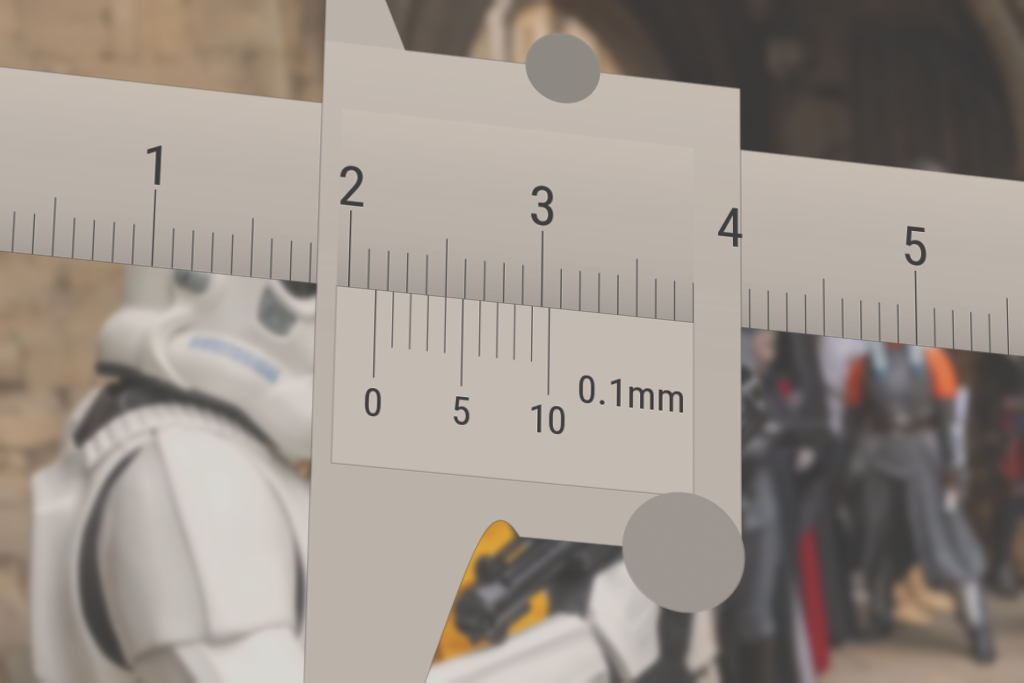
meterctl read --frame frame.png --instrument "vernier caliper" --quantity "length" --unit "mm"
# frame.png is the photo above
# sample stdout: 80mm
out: 21.4mm
